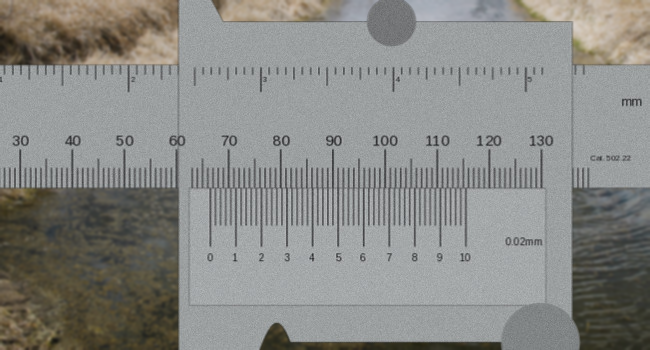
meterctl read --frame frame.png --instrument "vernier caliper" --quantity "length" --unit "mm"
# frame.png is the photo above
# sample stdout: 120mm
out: 66.5mm
